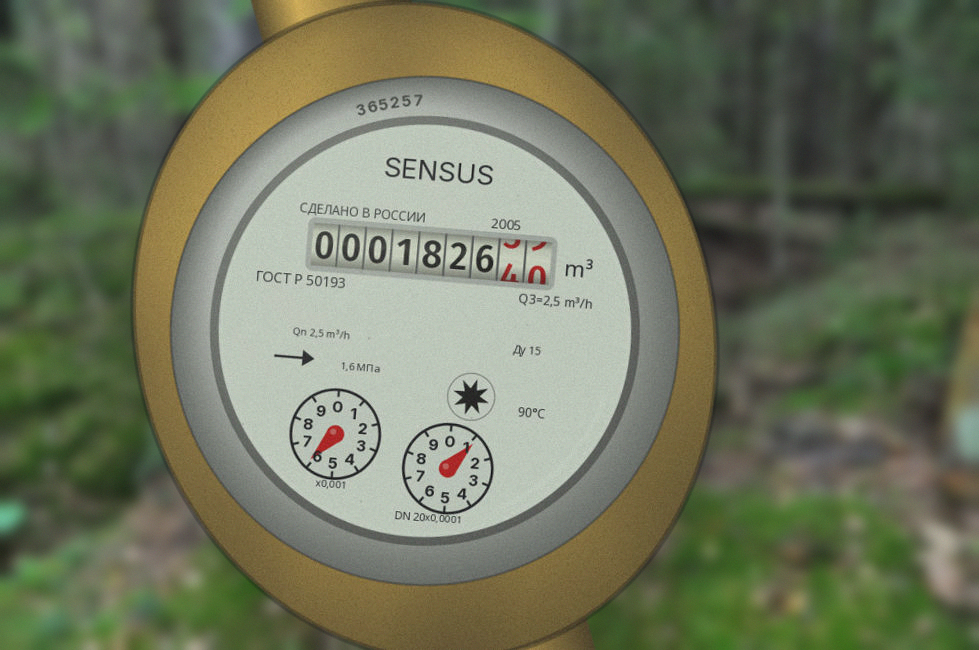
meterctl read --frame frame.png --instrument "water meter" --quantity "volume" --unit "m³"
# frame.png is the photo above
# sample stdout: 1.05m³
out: 1826.3961m³
